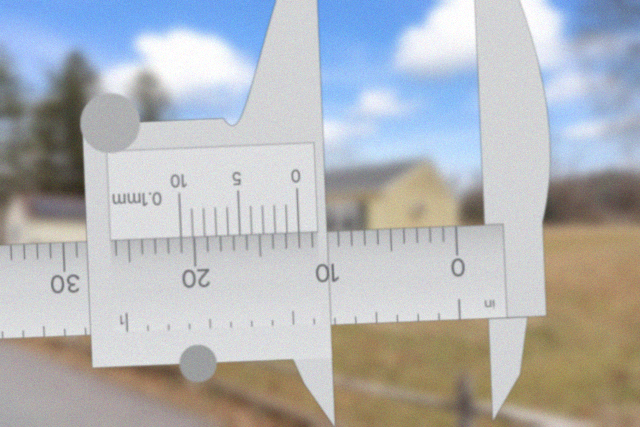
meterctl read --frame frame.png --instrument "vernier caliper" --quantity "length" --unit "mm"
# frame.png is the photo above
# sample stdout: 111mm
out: 12.0mm
